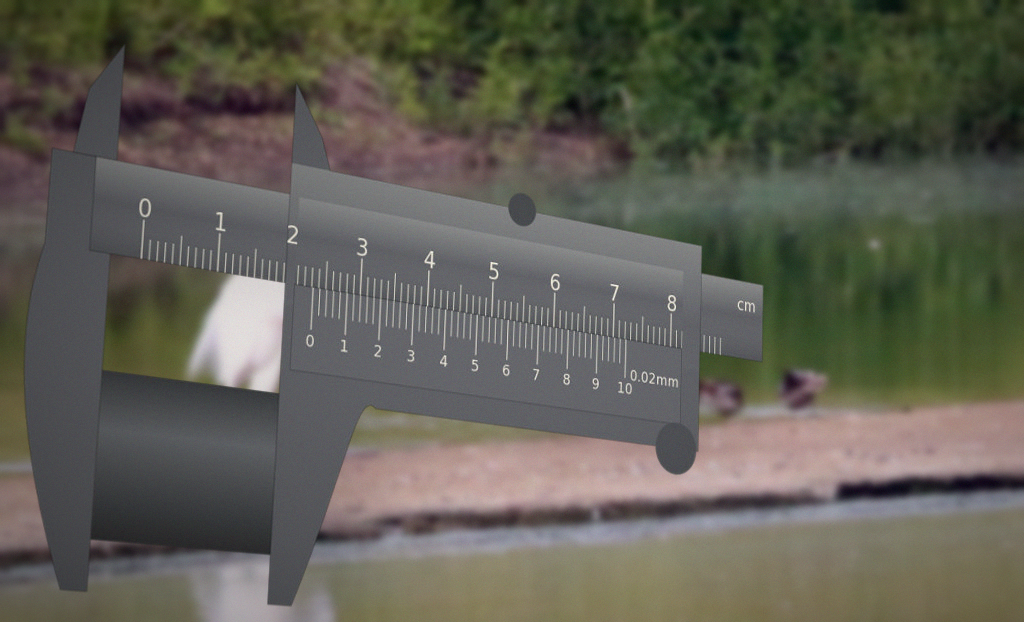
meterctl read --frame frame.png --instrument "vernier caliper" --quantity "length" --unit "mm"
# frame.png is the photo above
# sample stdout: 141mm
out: 23.2mm
